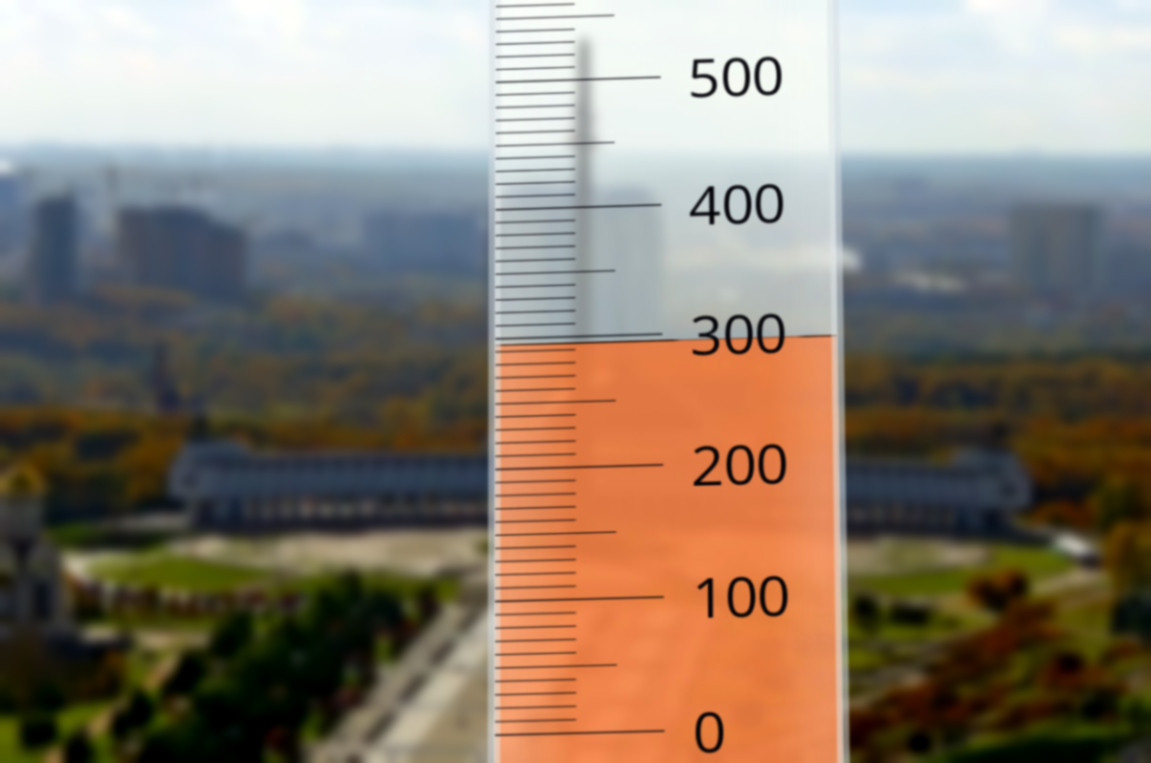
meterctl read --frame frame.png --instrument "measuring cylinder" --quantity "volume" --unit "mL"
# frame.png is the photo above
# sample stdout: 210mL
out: 295mL
